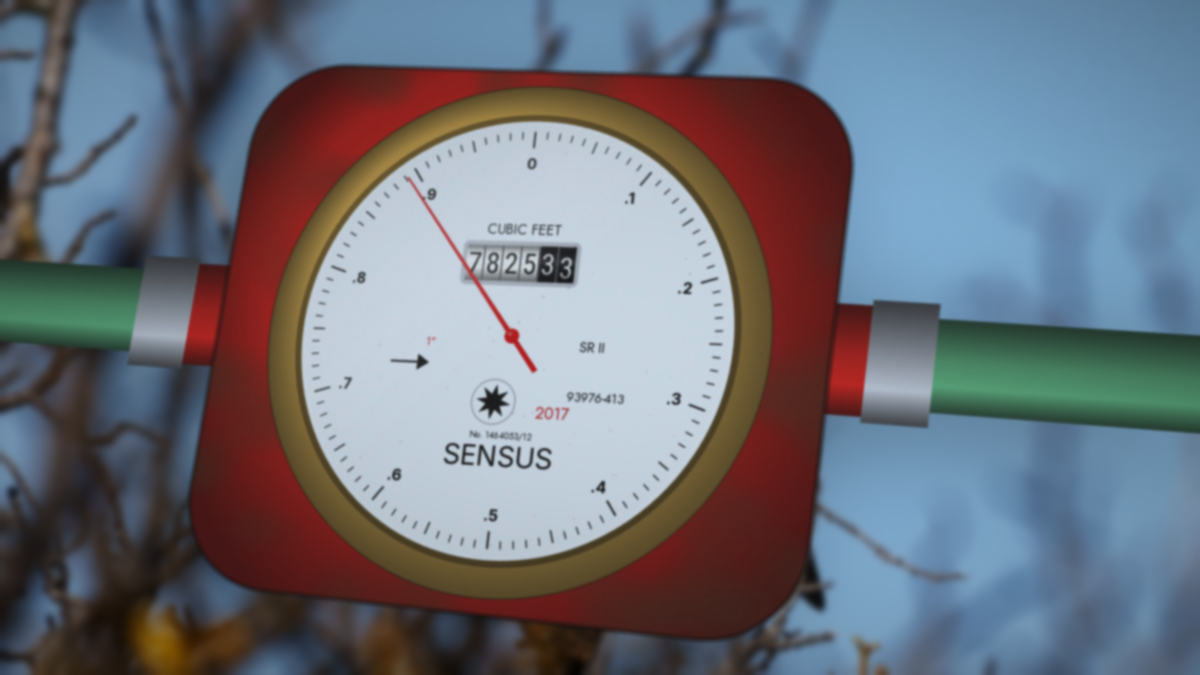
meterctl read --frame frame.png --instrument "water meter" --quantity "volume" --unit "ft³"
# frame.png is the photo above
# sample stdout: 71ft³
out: 782532.89ft³
